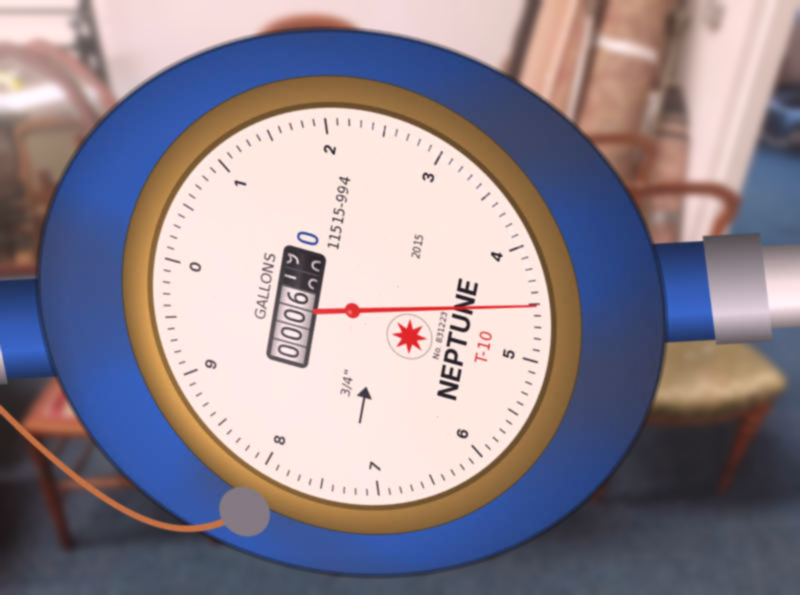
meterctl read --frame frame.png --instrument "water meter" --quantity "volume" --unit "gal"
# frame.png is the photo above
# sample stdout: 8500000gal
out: 6194.5gal
